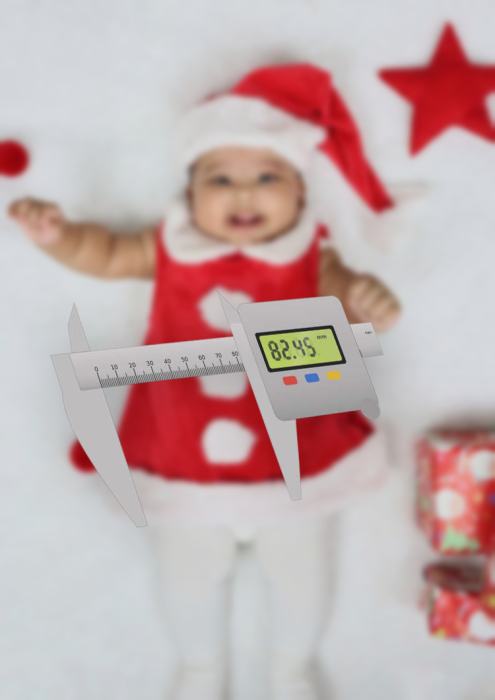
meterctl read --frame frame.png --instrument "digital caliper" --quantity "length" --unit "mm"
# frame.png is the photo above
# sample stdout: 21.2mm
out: 82.45mm
